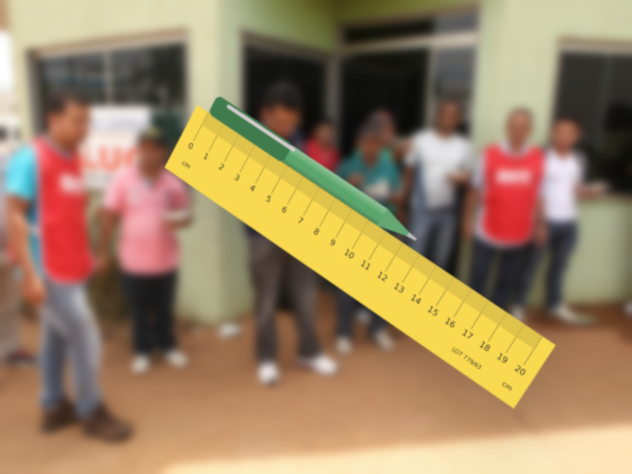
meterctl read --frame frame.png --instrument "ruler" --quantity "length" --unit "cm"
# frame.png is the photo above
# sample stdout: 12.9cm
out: 12.5cm
